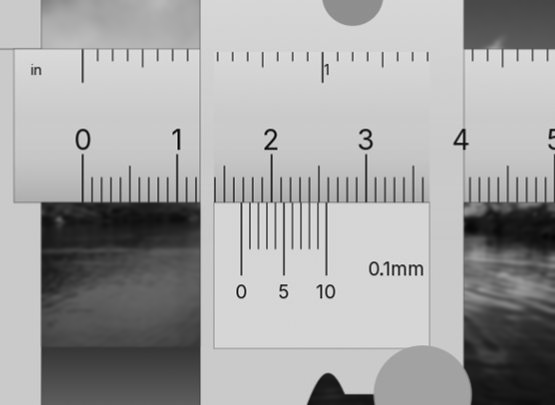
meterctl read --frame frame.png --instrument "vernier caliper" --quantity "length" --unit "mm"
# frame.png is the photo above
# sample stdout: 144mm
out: 16.8mm
